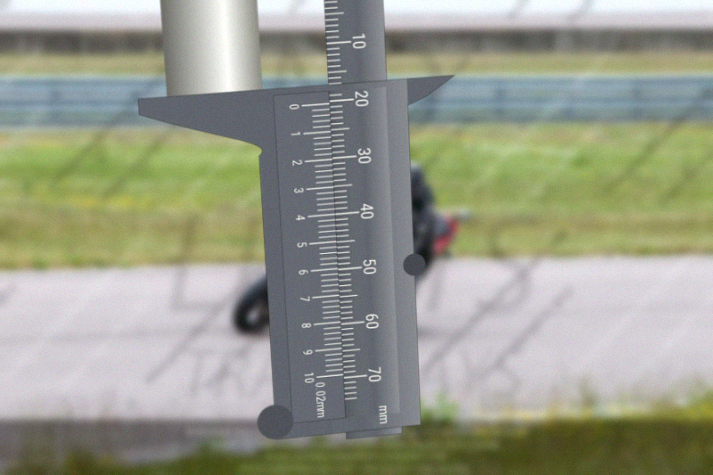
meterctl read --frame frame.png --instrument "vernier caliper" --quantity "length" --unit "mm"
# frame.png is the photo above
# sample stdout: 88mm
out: 20.4mm
